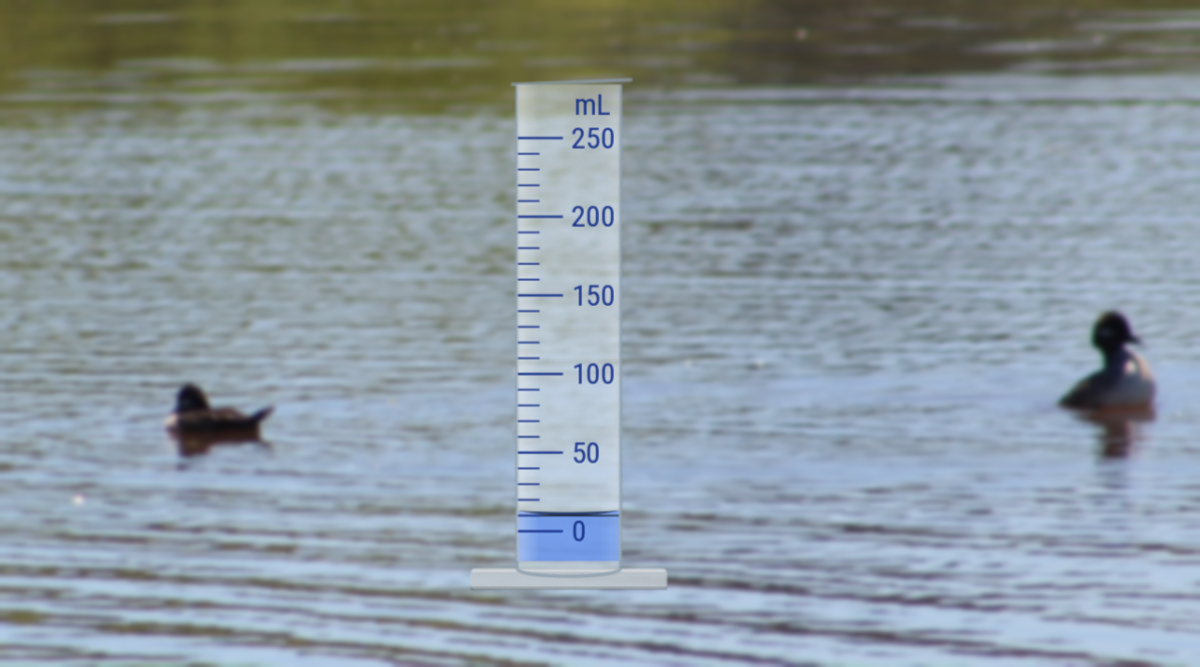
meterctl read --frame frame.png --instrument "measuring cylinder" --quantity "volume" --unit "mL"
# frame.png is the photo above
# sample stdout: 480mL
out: 10mL
